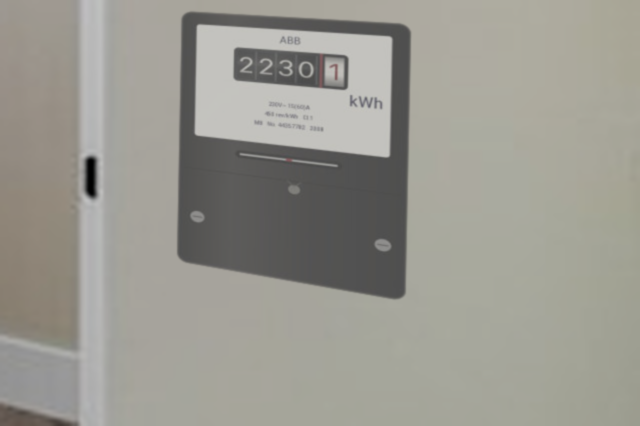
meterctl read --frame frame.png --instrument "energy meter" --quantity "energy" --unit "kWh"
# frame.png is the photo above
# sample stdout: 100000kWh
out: 2230.1kWh
